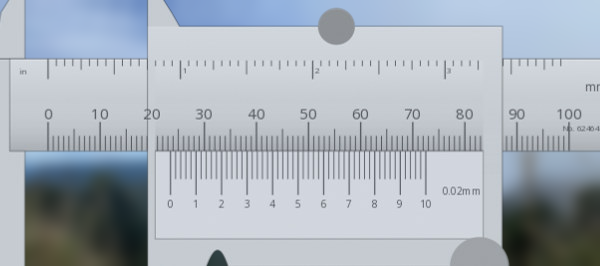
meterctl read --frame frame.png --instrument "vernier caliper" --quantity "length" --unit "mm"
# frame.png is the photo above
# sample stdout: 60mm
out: 23.5mm
